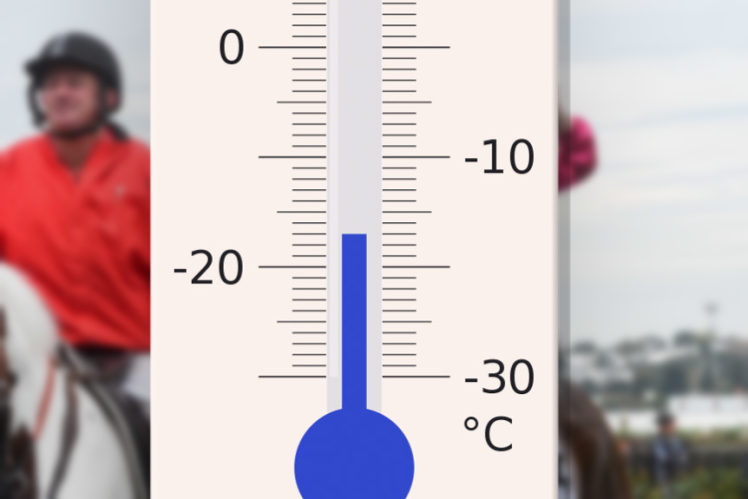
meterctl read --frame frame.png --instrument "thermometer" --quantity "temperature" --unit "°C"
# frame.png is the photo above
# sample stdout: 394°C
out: -17°C
